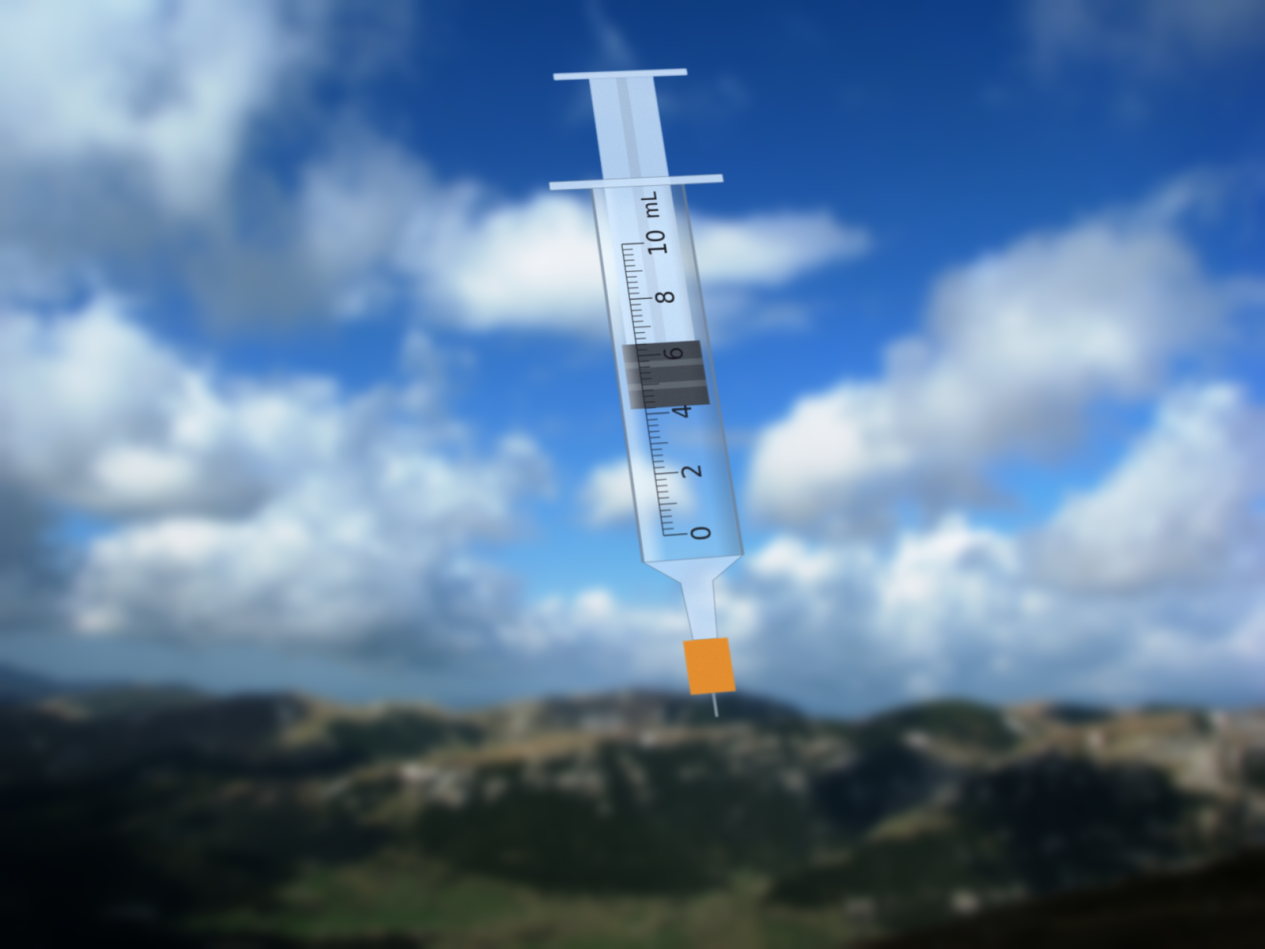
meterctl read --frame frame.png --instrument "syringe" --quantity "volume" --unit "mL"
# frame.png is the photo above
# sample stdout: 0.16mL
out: 4.2mL
